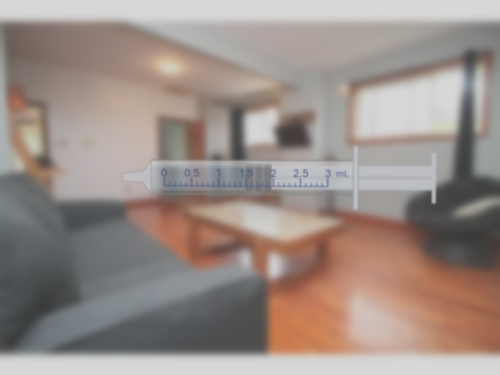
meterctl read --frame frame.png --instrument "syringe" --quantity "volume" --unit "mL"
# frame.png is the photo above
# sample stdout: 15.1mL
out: 1.5mL
